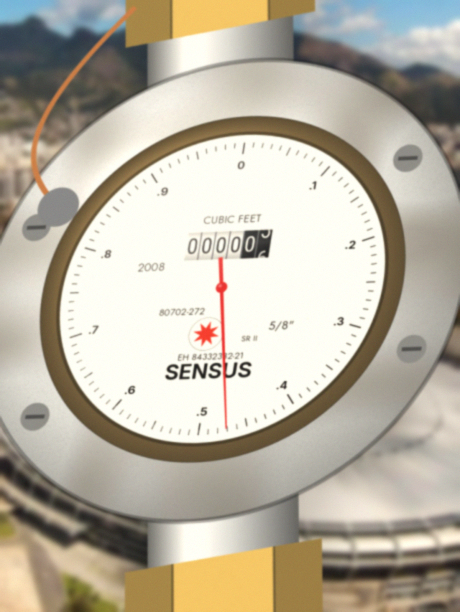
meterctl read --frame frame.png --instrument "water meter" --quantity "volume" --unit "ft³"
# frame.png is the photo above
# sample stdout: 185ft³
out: 5.47ft³
